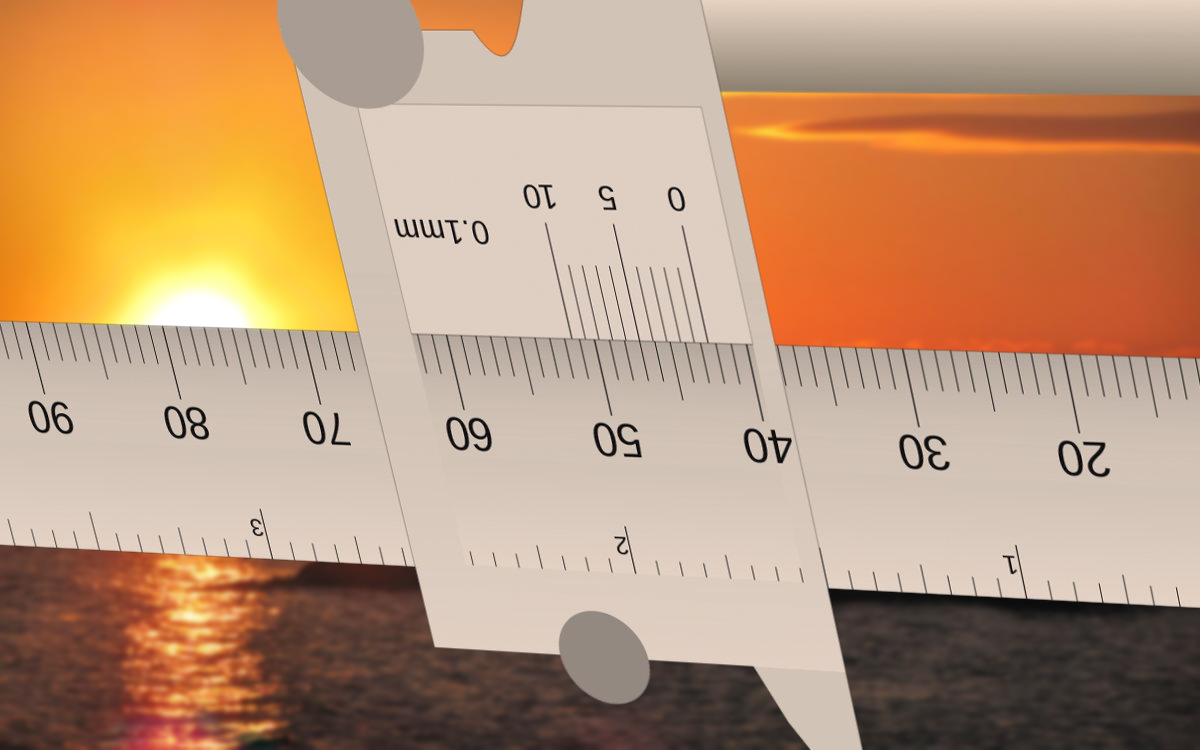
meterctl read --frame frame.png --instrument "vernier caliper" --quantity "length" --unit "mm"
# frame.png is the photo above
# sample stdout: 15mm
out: 42.5mm
